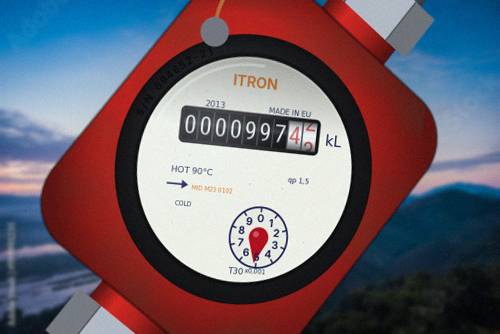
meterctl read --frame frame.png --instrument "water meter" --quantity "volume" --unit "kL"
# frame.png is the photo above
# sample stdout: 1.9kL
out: 997.425kL
